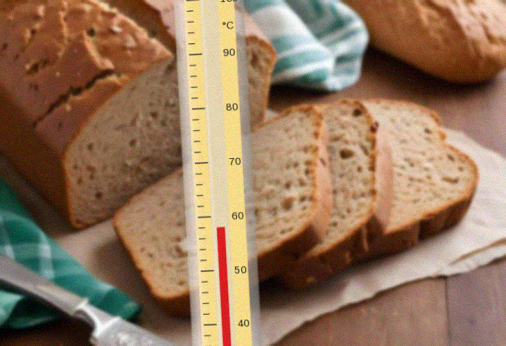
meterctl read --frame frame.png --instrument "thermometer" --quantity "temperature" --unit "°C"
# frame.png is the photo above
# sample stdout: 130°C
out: 58°C
